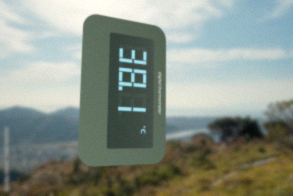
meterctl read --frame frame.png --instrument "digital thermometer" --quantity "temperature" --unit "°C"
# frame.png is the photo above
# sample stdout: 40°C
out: 38.1°C
